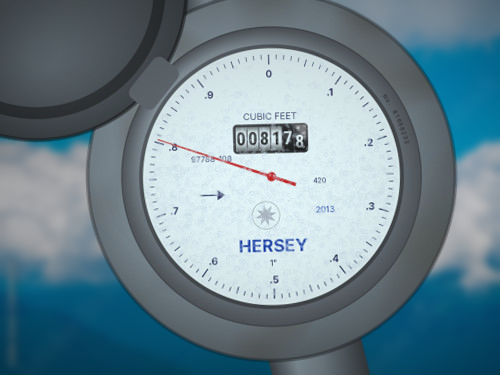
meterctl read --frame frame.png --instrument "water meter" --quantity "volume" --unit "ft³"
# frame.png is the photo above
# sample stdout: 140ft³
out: 8177.80ft³
